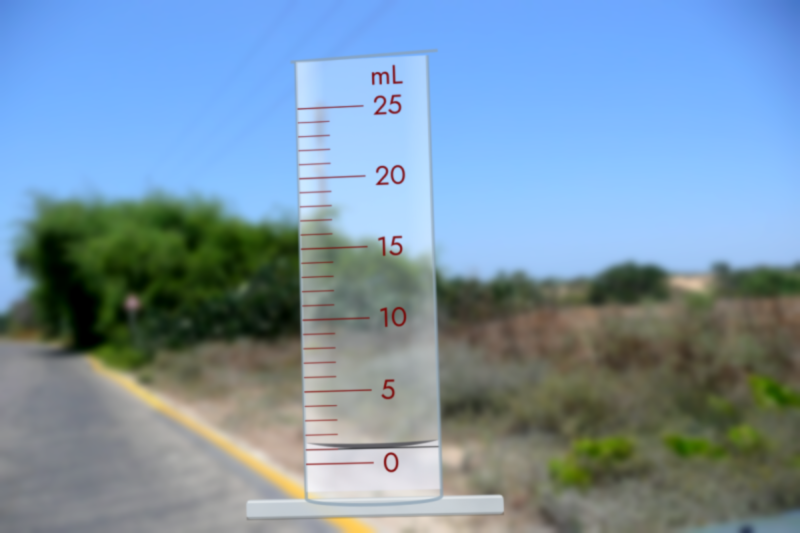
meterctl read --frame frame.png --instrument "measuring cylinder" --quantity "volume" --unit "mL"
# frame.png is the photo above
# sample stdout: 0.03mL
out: 1mL
